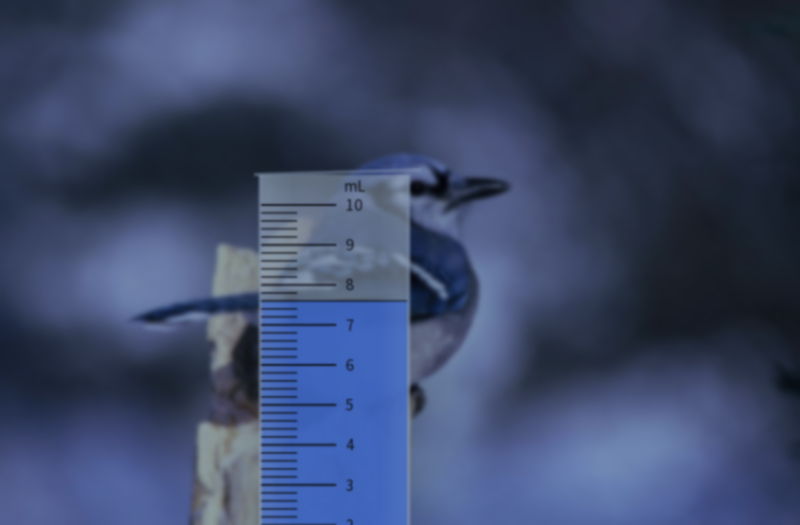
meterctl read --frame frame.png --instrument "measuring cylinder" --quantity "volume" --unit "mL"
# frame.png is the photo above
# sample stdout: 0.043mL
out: 7.6mL
